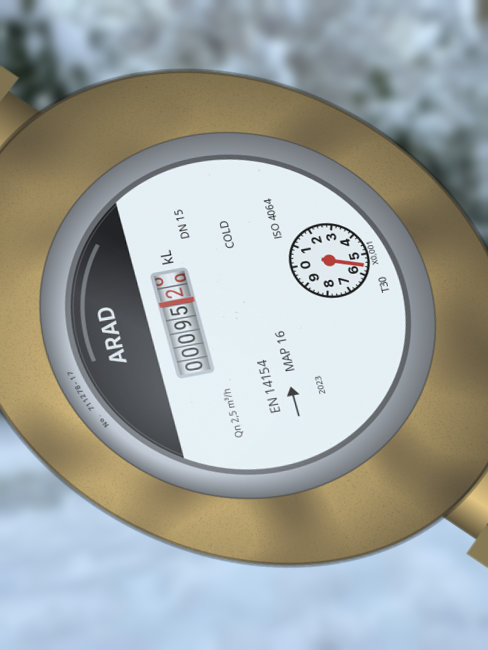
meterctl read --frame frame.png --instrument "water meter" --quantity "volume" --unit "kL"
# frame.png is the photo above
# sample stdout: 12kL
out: 95.285kL
